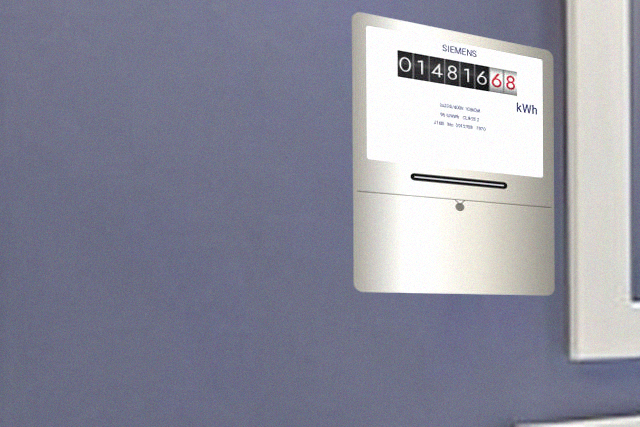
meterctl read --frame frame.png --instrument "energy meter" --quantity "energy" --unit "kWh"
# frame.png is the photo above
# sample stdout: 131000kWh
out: 14816.68kWh
